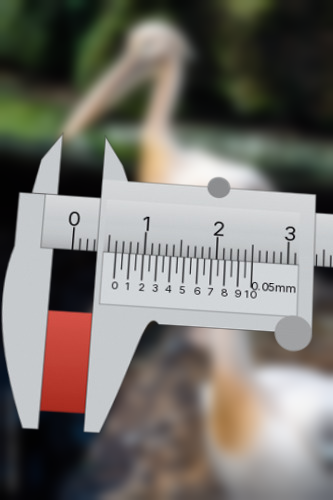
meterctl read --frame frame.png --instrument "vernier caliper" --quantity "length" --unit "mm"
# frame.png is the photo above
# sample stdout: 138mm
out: 6.0mm
